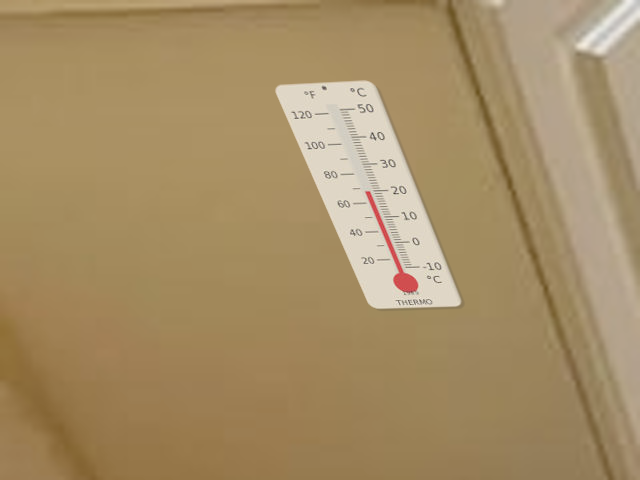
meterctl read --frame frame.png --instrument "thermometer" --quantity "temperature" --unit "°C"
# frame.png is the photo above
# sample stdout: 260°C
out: 20°C
